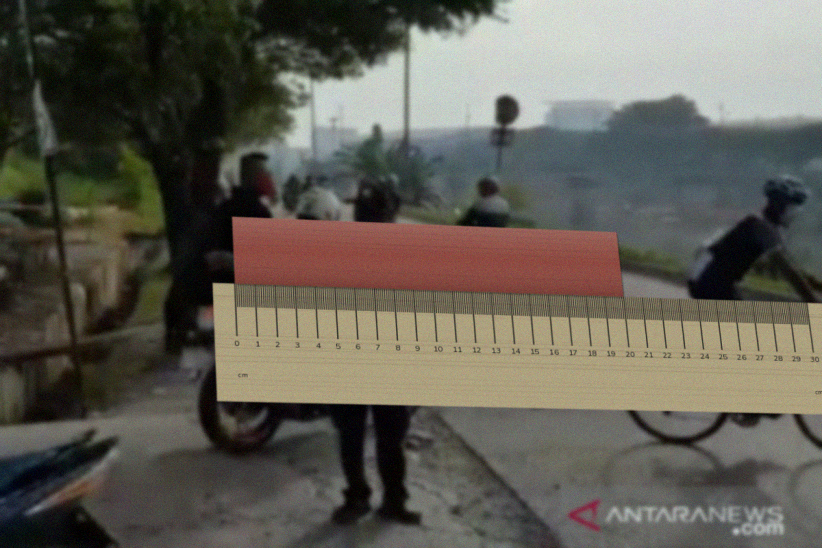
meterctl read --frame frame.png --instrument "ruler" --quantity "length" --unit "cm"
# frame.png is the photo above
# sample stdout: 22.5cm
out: 20cm
